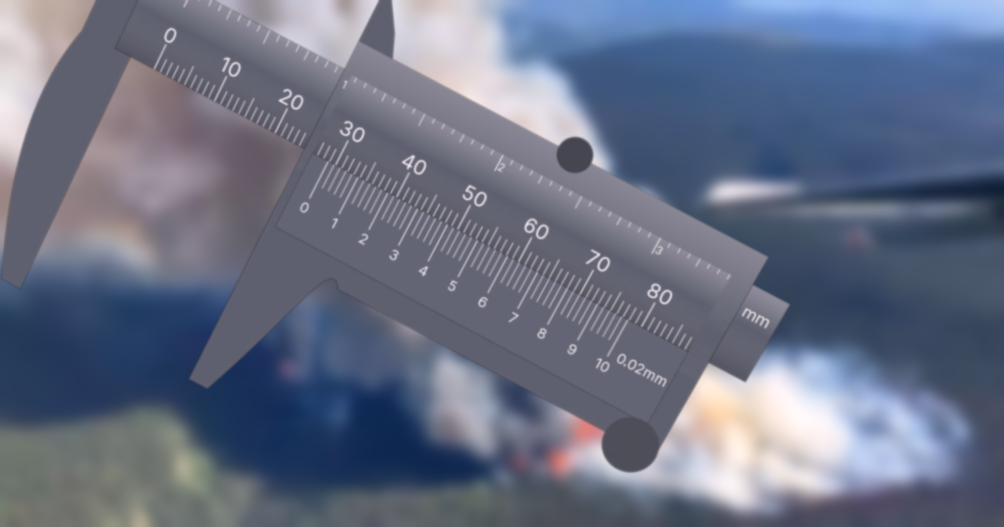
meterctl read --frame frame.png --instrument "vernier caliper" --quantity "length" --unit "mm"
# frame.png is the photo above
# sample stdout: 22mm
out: 28.8mm
